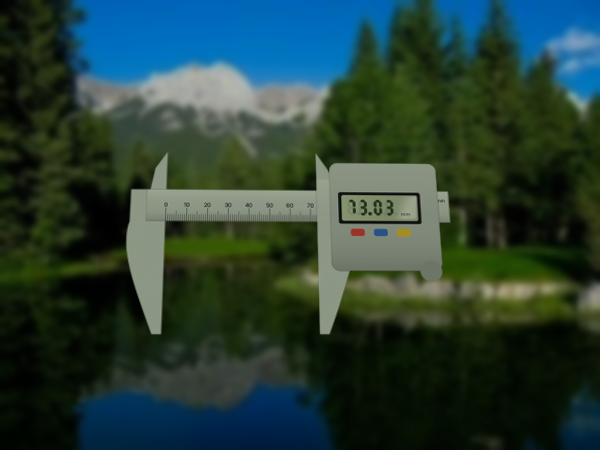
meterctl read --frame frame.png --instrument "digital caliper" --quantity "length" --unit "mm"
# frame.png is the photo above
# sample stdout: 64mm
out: 73.03mm
